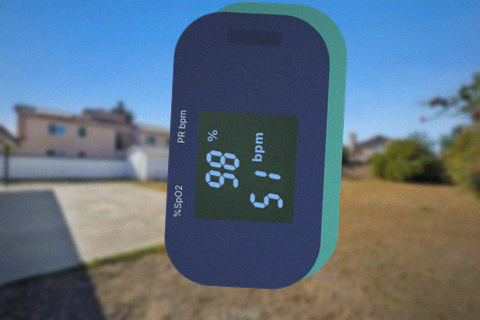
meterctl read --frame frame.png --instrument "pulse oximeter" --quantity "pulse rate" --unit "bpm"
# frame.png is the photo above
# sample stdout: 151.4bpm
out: 51bpm
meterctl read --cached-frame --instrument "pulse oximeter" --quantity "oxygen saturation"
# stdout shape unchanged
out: 98%
